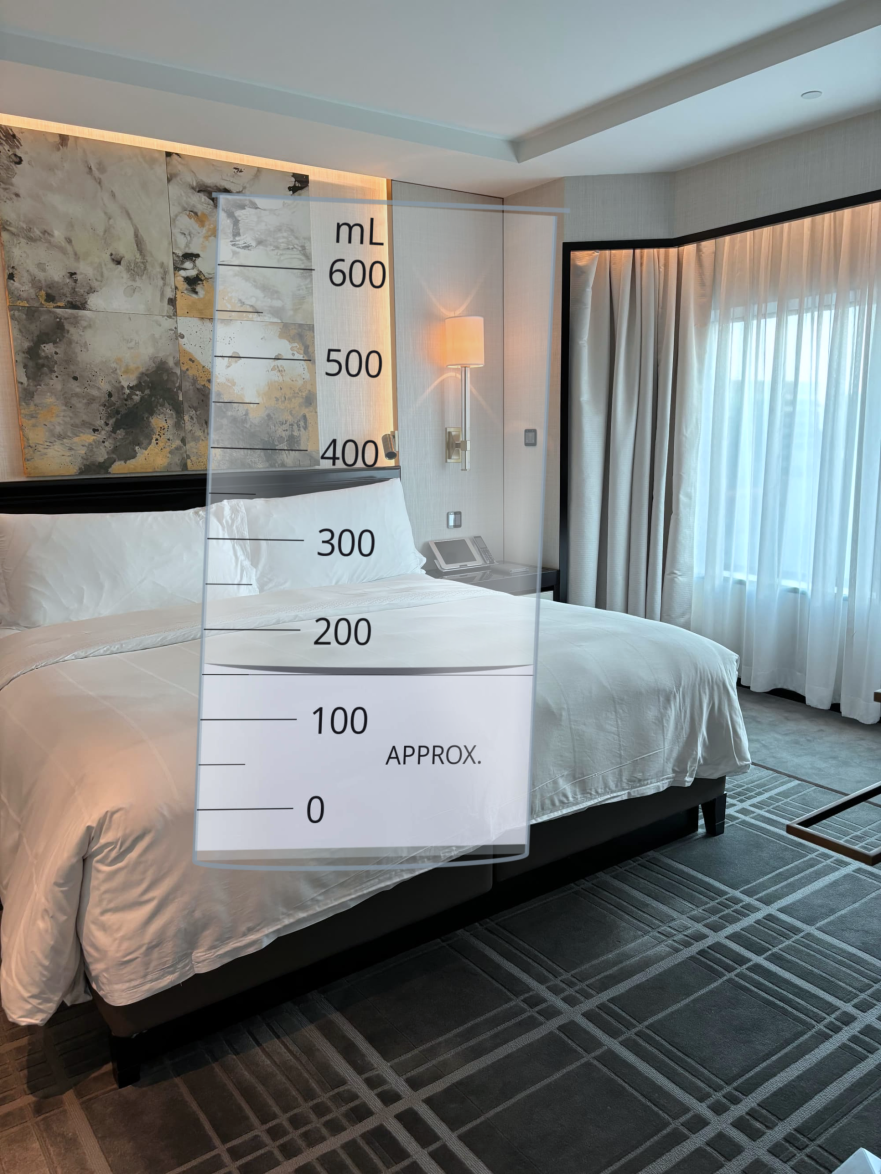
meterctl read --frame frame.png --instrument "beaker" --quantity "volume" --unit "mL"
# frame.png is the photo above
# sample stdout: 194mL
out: 150mL
